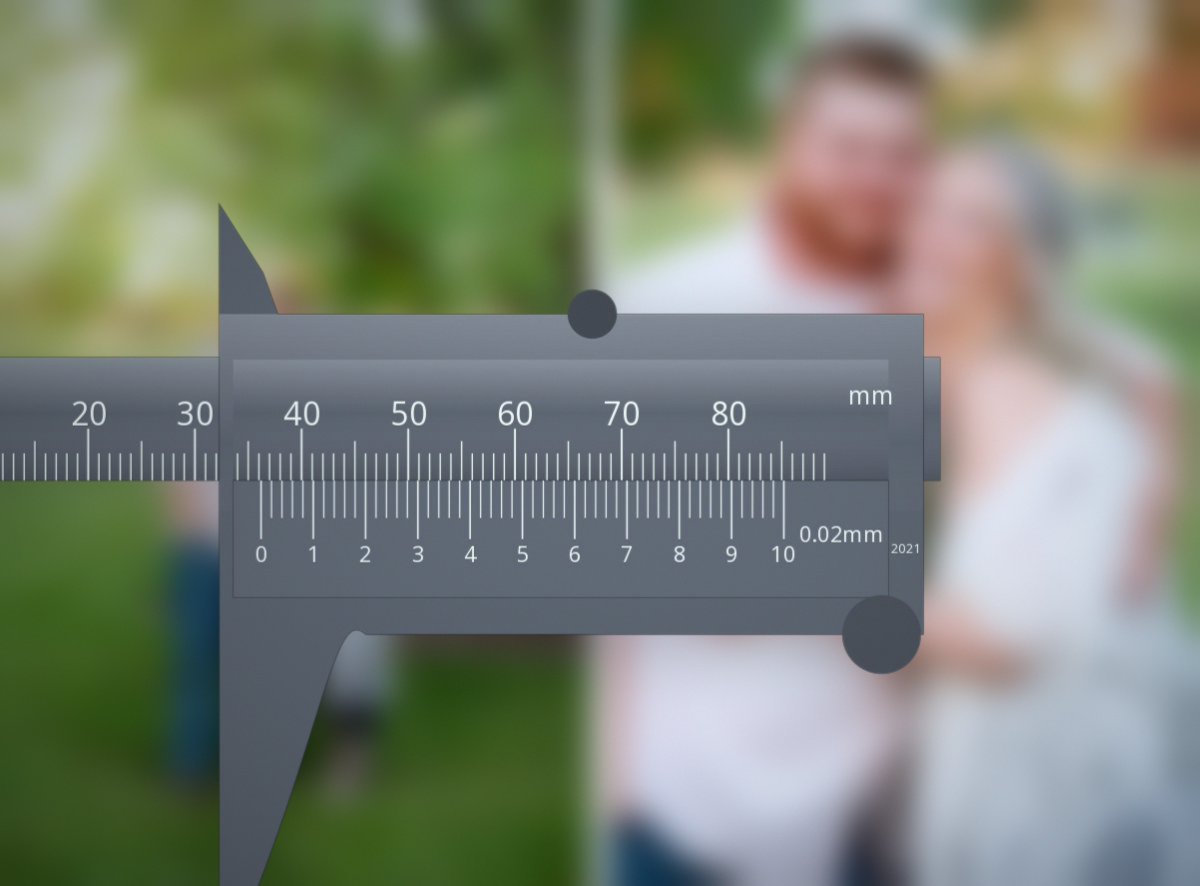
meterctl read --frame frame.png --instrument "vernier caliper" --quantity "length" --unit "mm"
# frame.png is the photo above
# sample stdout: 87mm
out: 36.2mm
